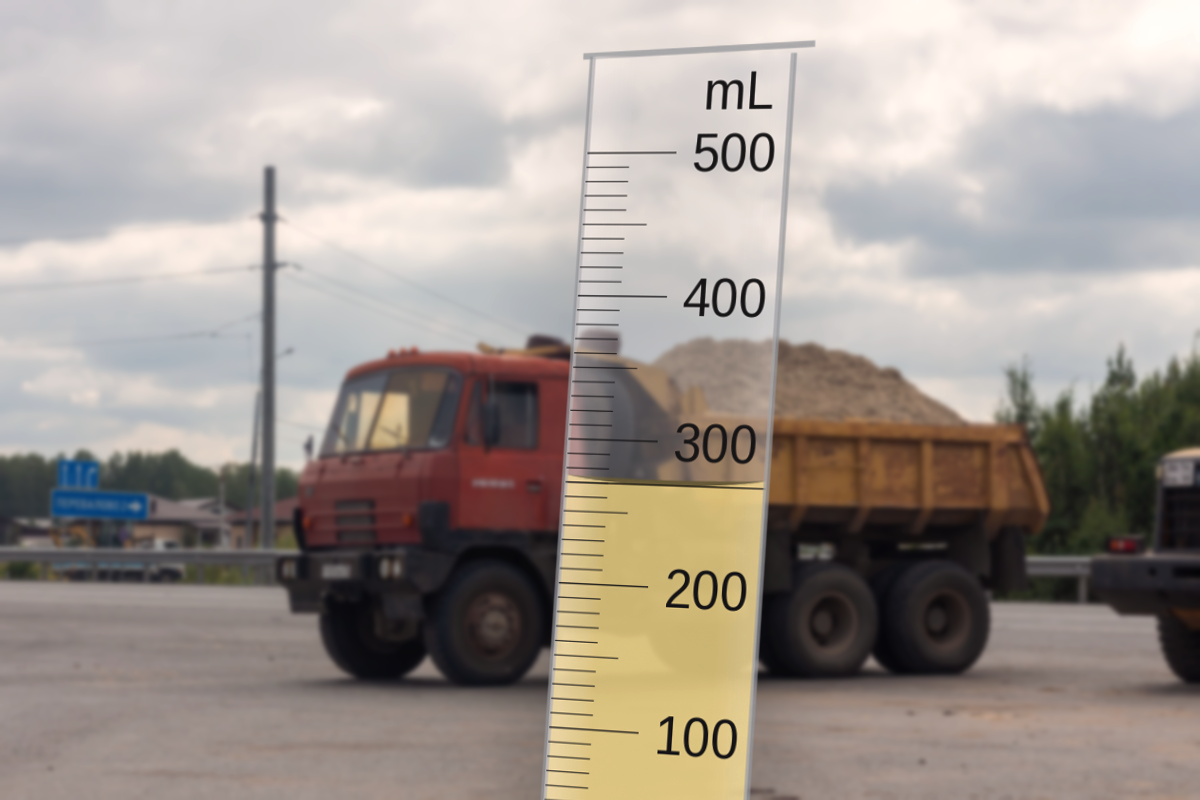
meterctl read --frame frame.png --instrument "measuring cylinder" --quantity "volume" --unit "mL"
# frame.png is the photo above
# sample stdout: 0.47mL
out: 270mL
